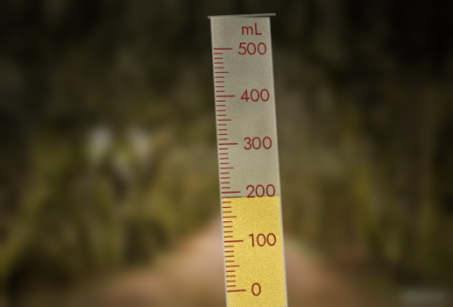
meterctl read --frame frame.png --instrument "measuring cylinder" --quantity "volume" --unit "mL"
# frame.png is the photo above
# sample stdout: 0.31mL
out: 190mL
